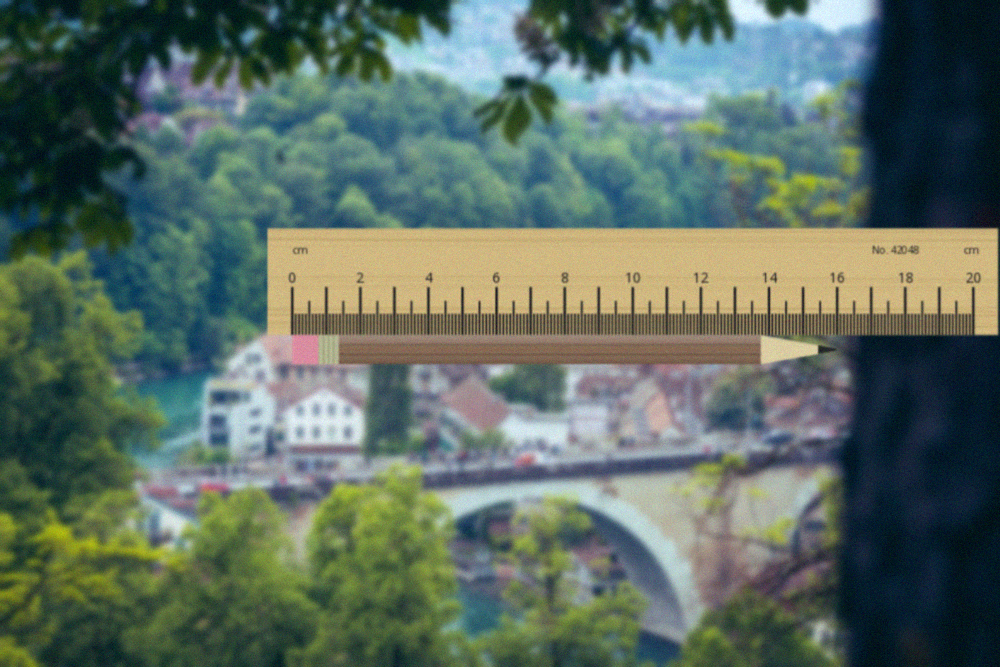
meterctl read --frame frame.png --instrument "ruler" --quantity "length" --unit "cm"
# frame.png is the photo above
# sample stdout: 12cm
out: 16cm
